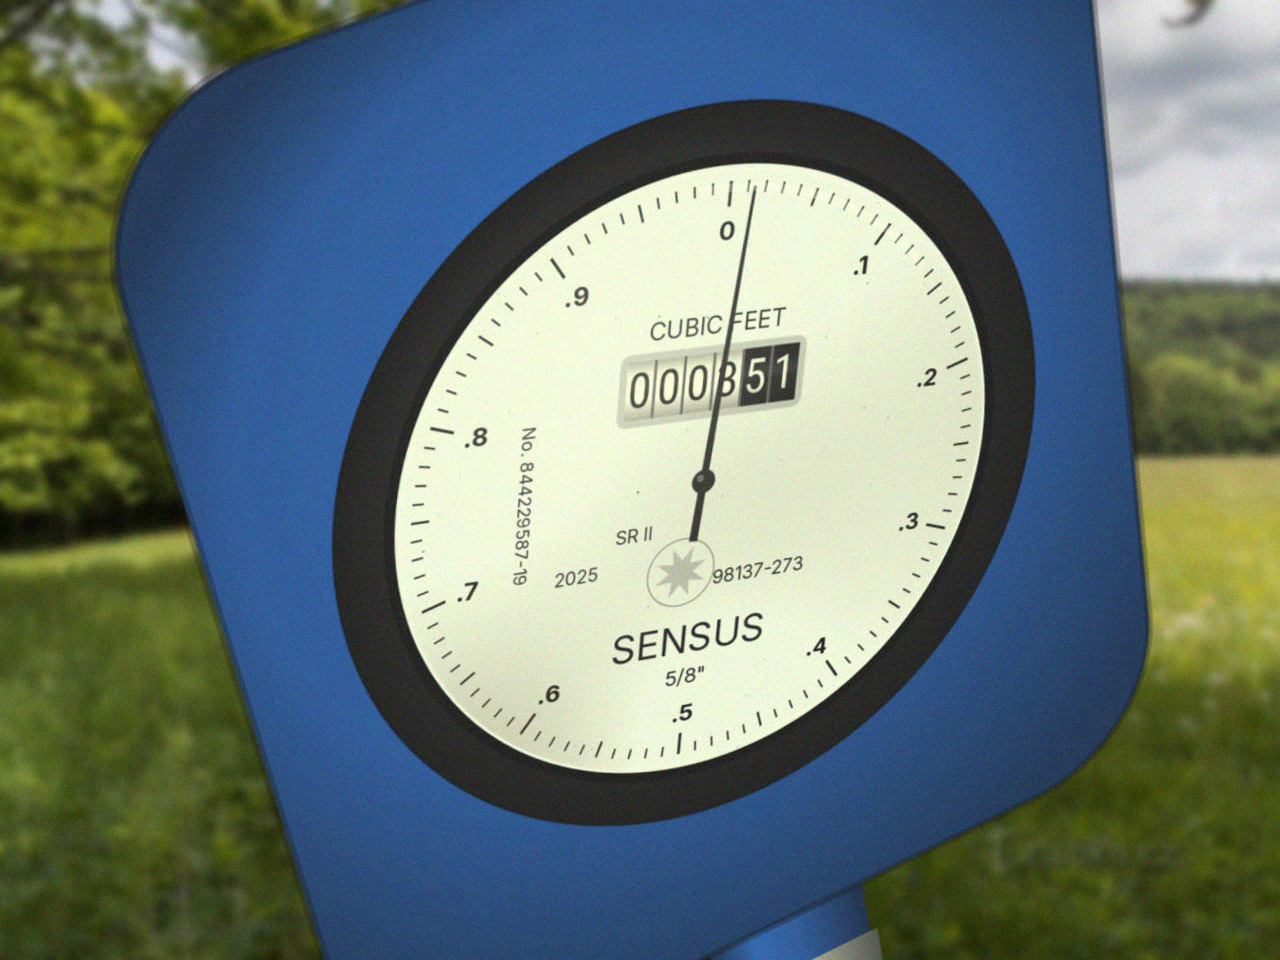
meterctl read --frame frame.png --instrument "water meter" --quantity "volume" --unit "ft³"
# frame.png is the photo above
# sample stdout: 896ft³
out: 351.01ft³
